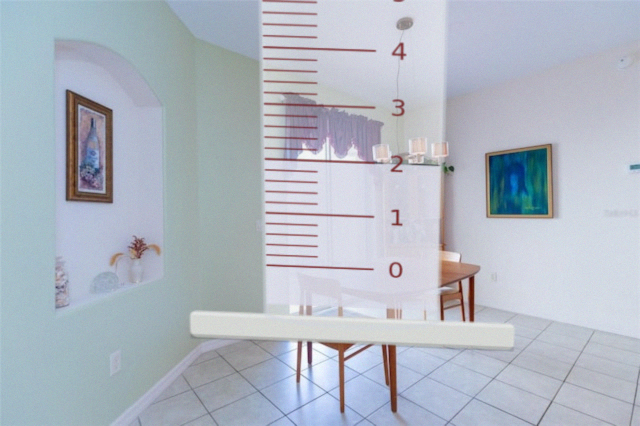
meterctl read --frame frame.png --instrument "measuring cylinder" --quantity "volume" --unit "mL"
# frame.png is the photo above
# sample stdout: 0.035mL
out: 2mL
